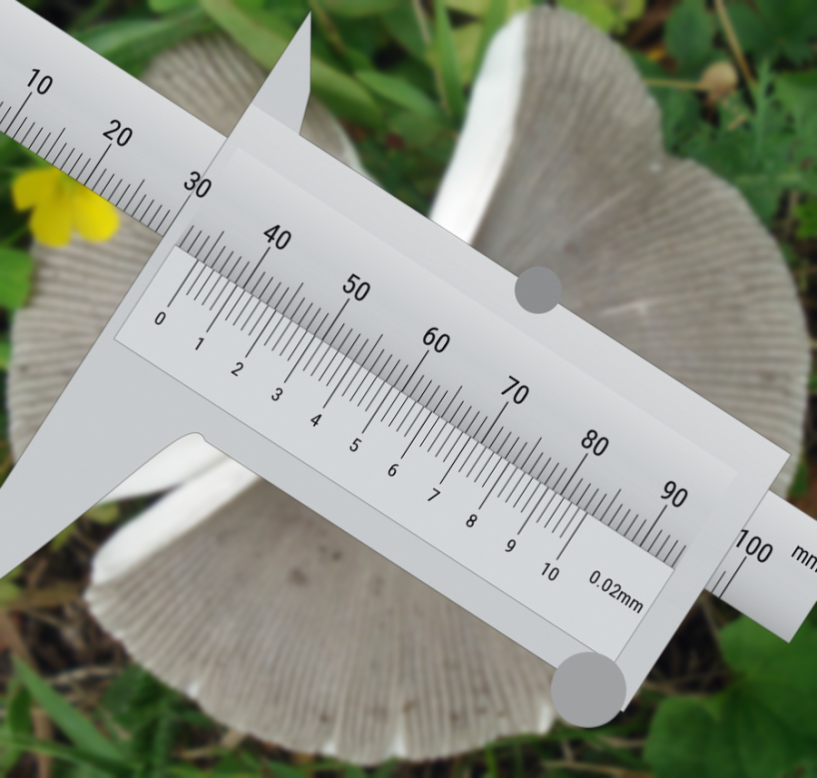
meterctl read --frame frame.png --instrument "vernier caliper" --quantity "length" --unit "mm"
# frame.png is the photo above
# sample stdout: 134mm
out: 34.4mm
